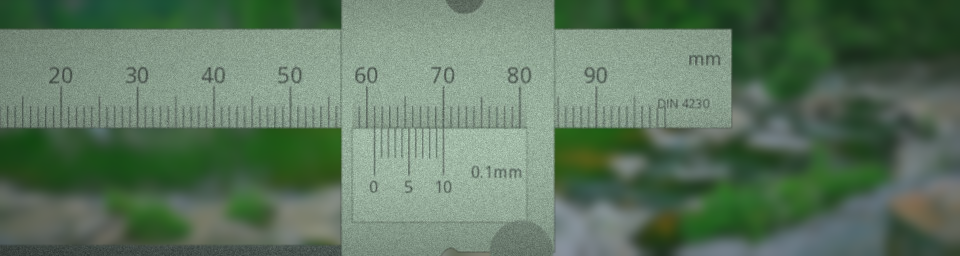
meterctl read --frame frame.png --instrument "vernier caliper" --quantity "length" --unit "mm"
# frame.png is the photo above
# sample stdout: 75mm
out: 61.0mm
